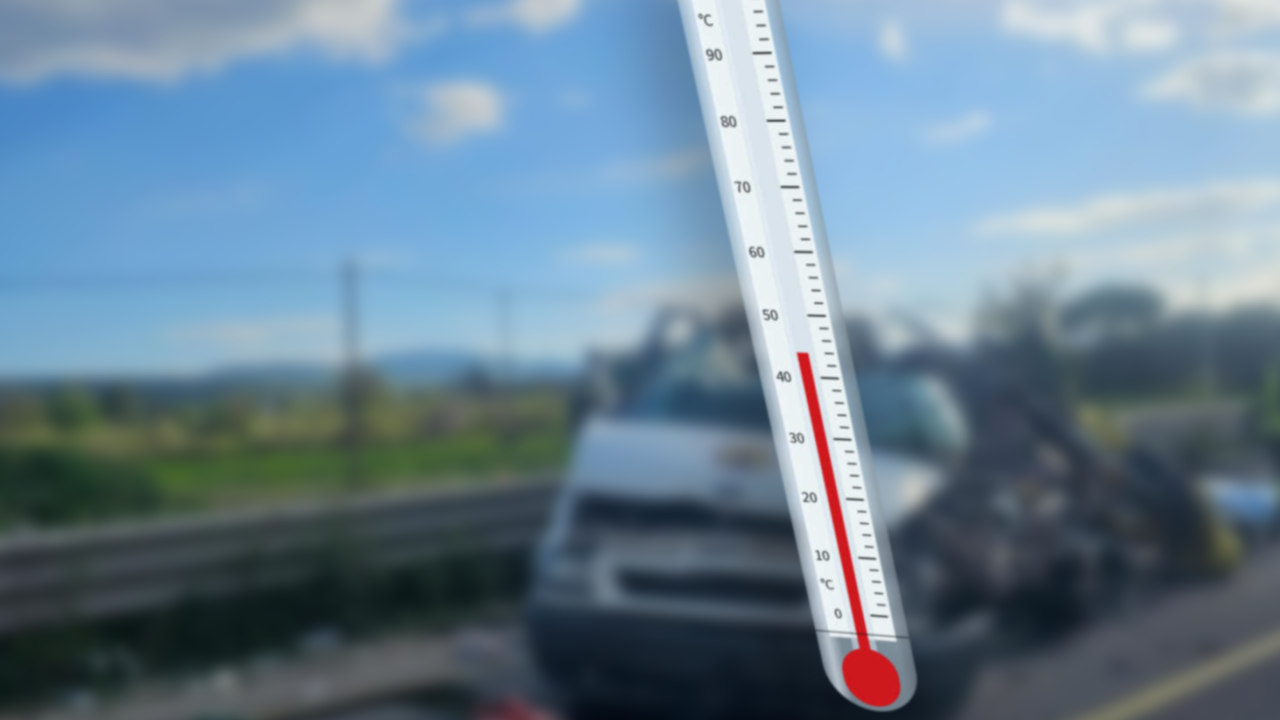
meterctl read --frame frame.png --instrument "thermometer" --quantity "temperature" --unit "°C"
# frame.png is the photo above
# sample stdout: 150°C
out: 44°C
